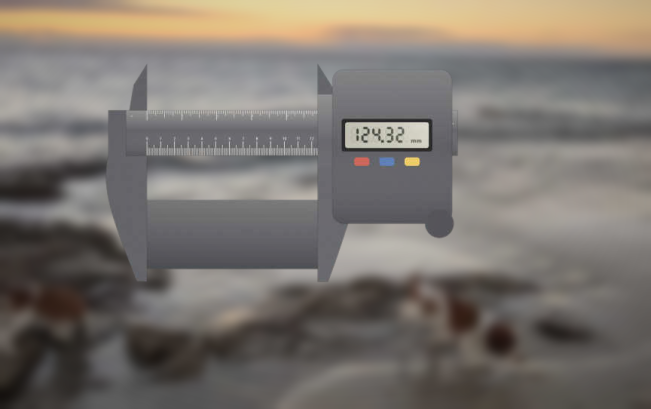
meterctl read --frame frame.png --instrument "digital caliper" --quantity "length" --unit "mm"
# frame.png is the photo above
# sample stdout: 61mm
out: 124.32mm
